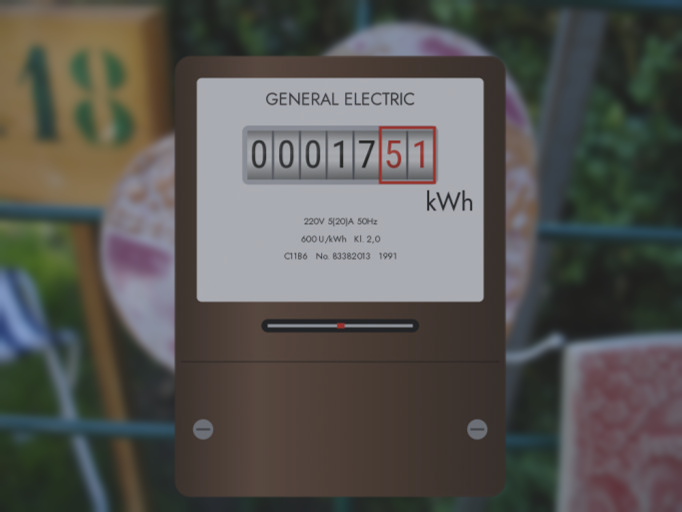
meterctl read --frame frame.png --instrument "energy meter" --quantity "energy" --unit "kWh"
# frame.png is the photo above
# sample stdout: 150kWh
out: 17.51kWh
